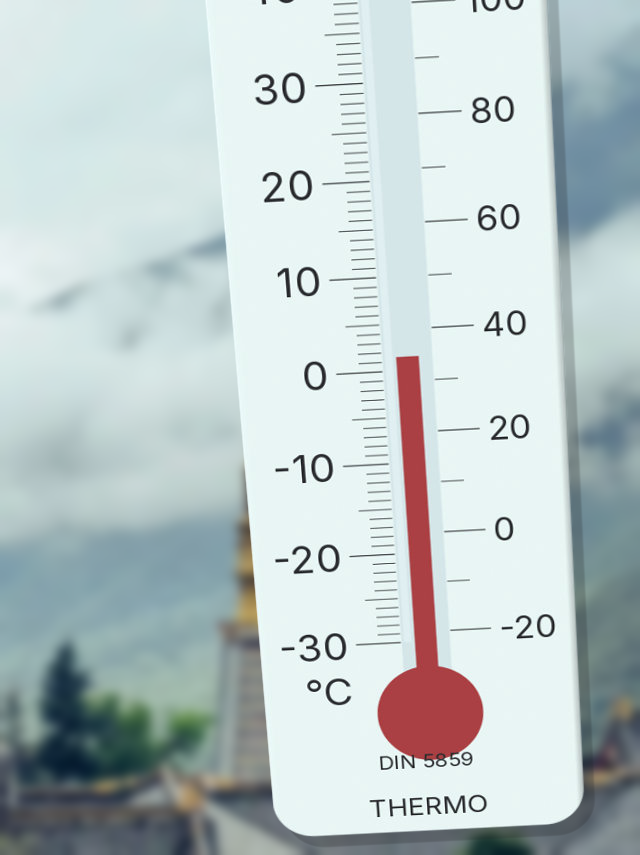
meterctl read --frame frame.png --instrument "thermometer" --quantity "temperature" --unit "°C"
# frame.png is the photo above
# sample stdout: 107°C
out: 1.5°C
